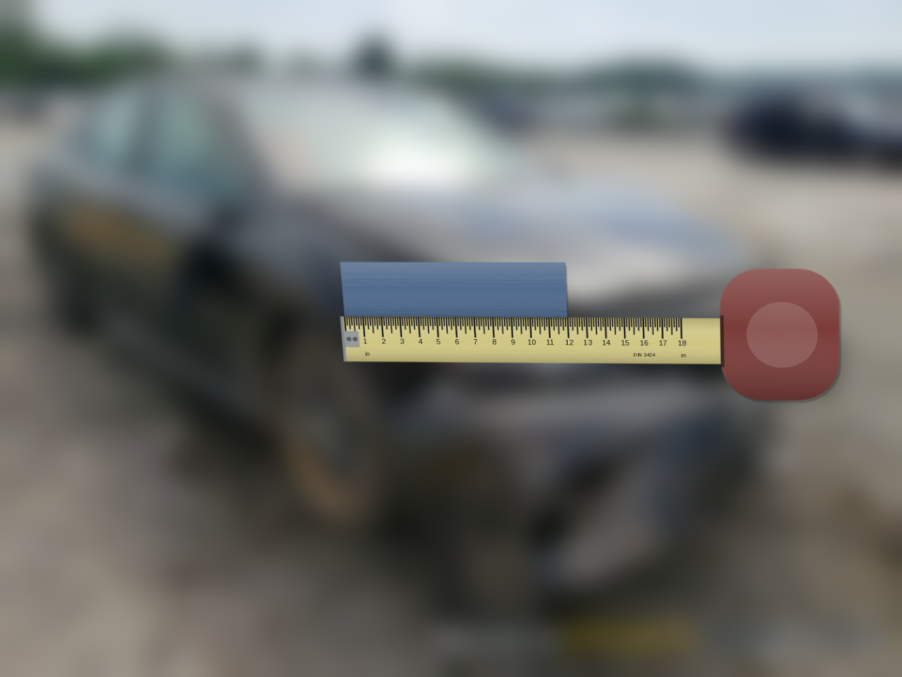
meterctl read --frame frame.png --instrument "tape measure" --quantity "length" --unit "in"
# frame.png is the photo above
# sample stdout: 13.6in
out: 12in
